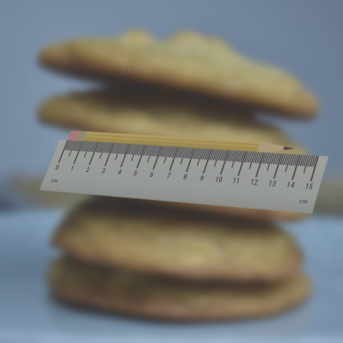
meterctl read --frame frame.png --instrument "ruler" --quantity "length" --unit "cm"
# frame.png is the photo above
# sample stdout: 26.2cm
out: 13.5cm
